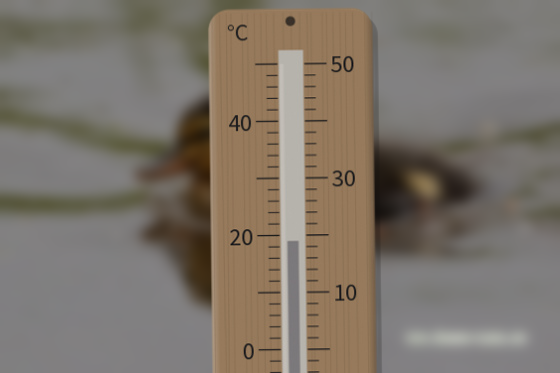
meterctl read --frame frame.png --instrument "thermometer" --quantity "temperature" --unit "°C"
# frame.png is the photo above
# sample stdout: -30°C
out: 19°C
